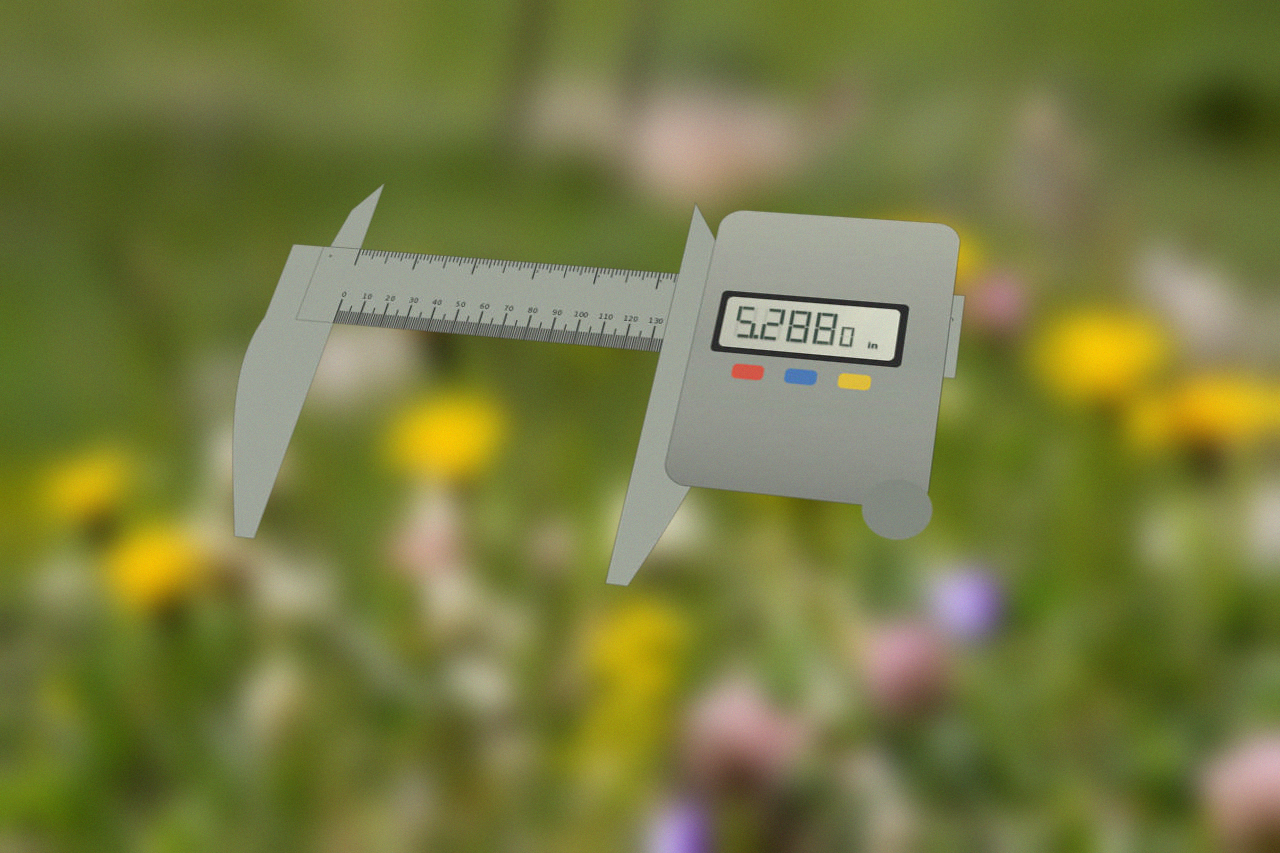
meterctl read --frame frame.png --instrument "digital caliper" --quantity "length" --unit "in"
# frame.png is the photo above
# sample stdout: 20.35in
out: 5.2880in
